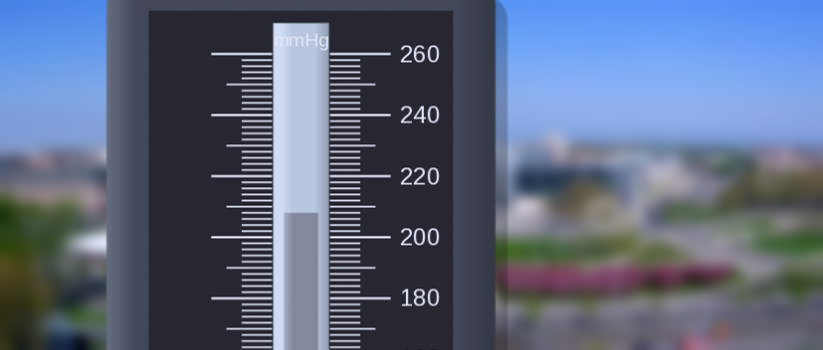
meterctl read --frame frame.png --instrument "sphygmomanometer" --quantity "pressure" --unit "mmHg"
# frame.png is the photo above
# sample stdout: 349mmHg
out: 208mmHg
